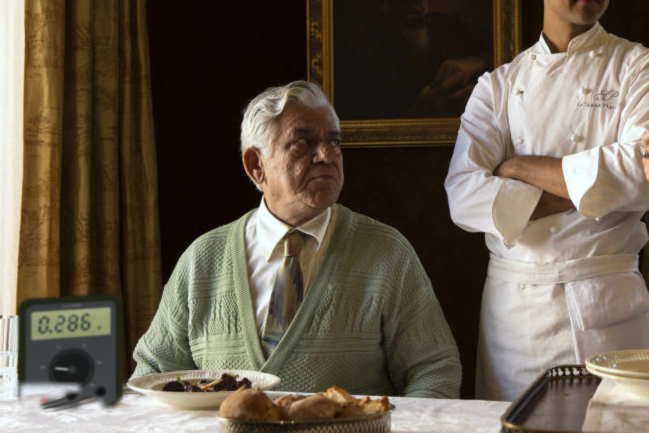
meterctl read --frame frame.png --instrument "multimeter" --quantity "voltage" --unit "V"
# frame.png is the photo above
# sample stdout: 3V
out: 0.286V
